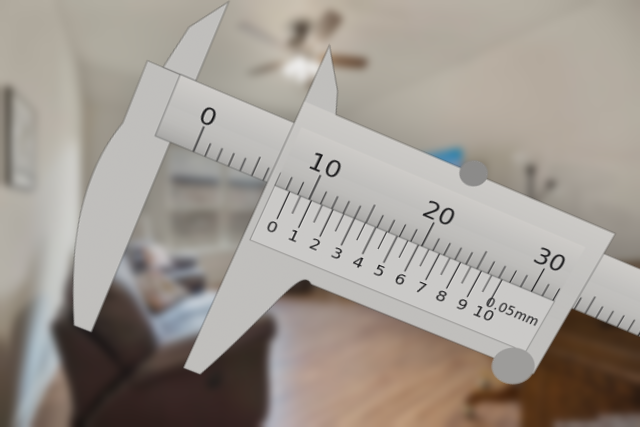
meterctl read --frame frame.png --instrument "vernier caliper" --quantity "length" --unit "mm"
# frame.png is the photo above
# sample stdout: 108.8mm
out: 8.3mm
